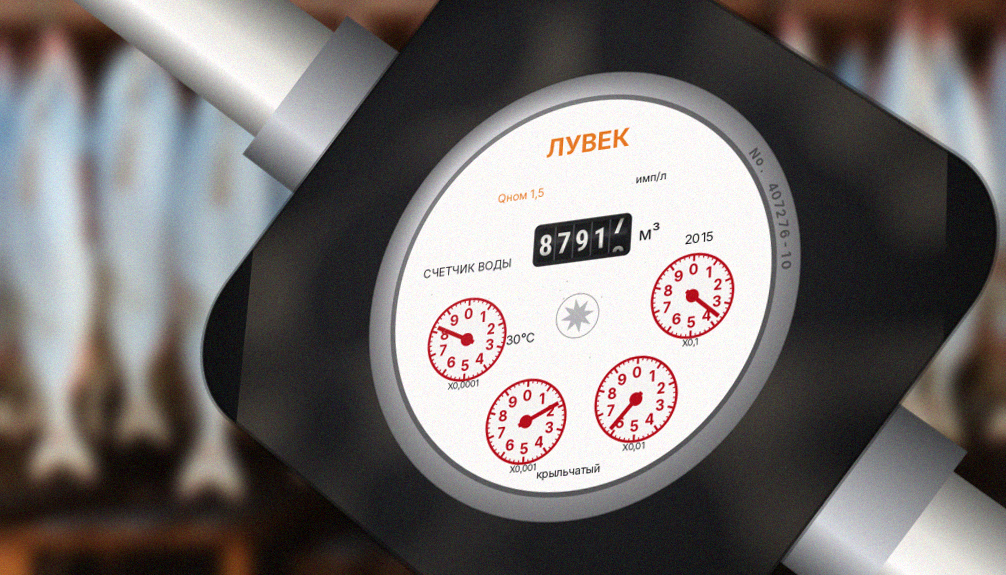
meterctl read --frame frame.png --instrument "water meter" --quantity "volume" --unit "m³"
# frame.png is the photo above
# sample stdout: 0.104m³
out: 87917.3618m³
